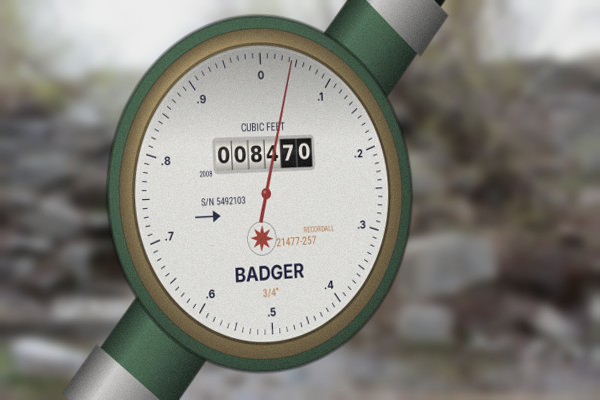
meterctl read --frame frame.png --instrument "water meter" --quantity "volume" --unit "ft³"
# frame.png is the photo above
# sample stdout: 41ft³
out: 8470.04ft³
